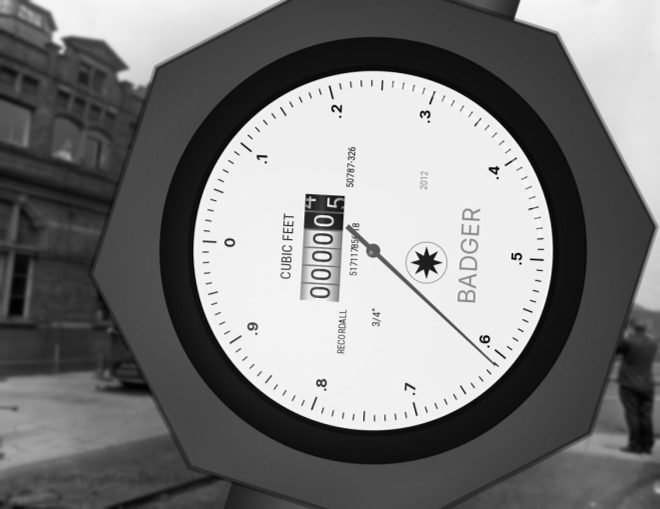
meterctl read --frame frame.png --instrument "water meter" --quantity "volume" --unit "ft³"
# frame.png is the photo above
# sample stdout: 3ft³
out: 4.61ft³
